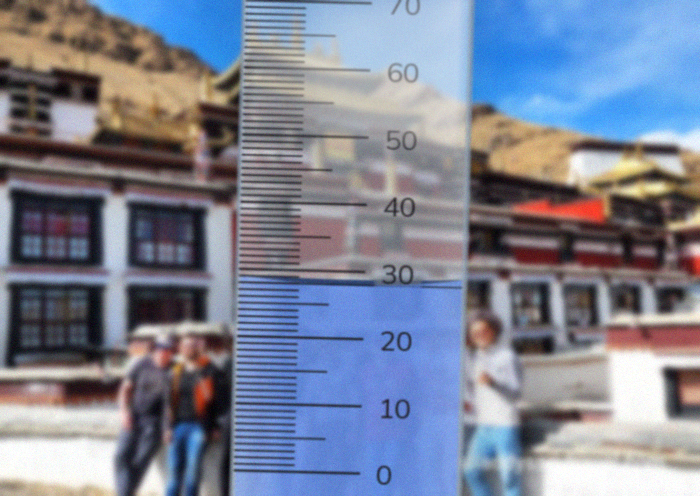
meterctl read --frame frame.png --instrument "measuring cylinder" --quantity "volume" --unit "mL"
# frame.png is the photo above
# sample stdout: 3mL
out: 28mL
